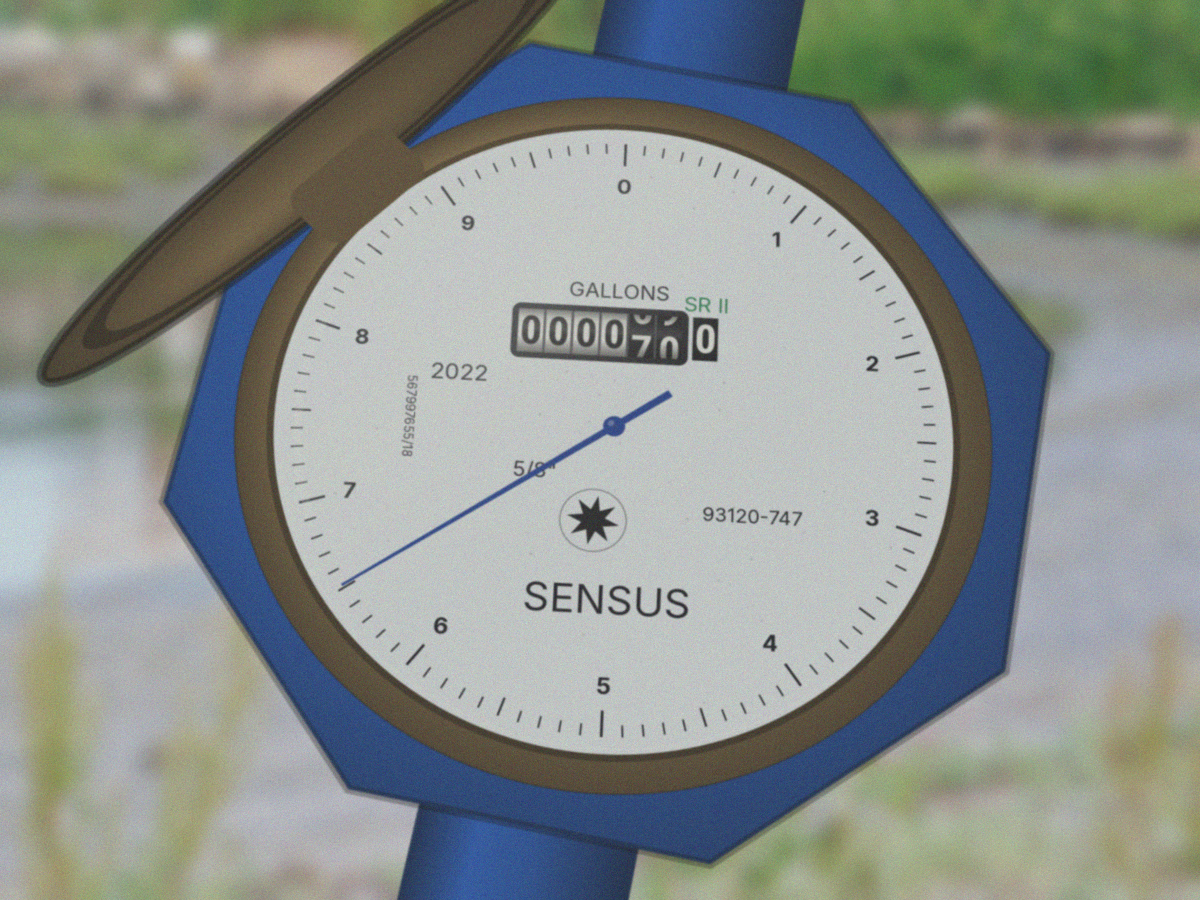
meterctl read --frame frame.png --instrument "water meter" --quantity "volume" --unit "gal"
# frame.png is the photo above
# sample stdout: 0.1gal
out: 696.5gal
